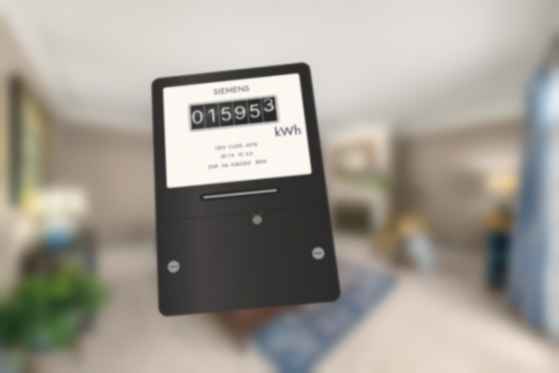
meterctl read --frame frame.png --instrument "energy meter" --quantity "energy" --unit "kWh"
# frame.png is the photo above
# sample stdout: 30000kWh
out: 15953kWh
